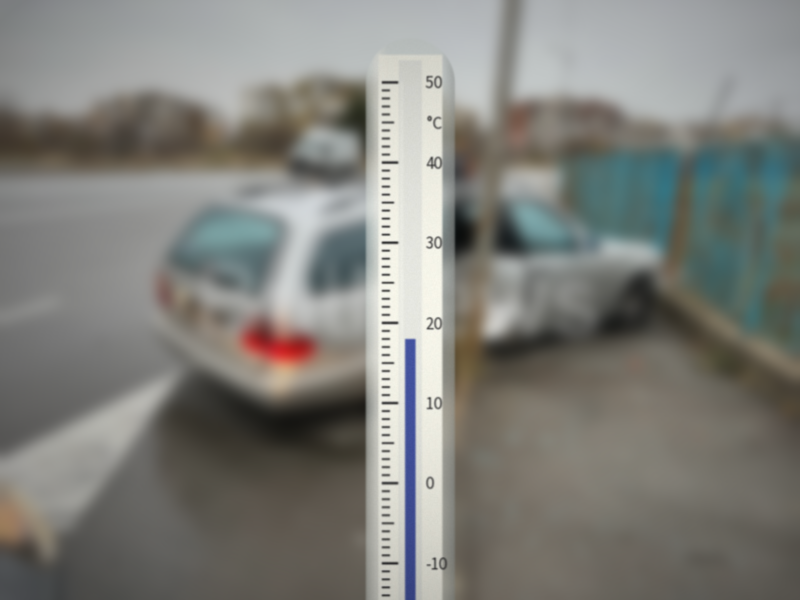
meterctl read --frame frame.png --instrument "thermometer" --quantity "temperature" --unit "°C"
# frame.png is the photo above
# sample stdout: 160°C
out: 18°C
